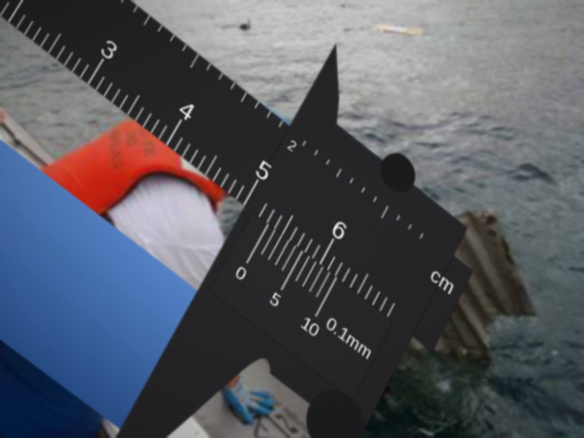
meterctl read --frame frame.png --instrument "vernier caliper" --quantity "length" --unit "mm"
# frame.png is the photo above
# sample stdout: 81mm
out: 53.2mm
